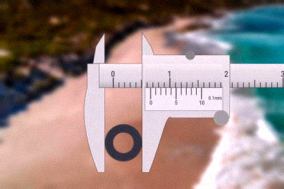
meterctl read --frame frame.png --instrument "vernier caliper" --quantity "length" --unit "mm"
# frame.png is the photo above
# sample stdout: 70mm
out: 6.6mm
